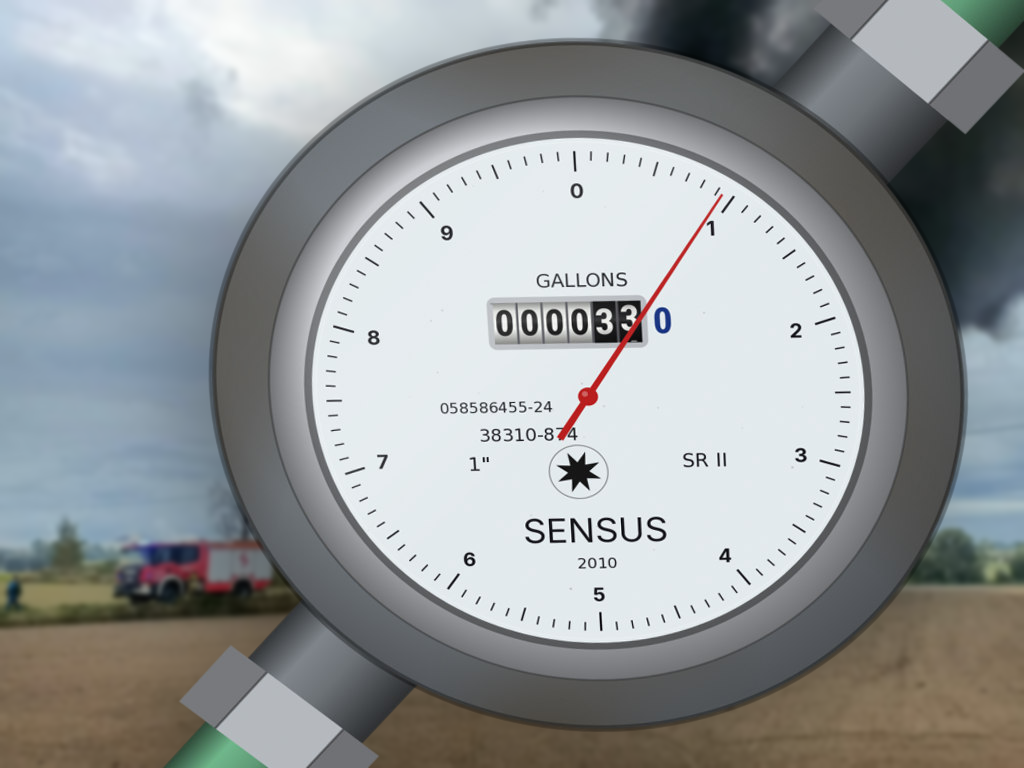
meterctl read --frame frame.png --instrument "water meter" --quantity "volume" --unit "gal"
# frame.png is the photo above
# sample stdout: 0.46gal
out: 330.9gal
